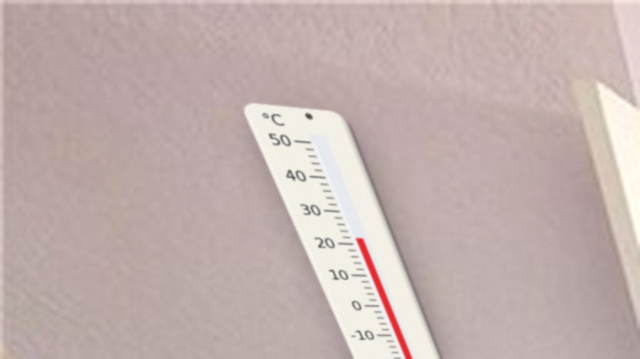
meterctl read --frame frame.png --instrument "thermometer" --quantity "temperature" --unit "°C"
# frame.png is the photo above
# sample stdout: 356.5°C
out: 22°C
